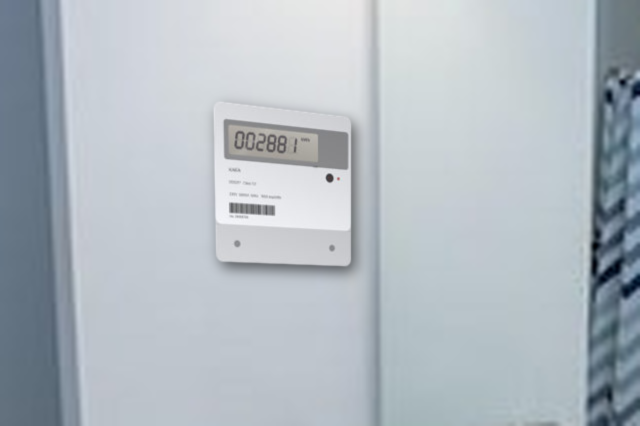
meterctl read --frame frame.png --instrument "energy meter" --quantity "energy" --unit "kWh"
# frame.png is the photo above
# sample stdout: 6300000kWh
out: 2881kWh
